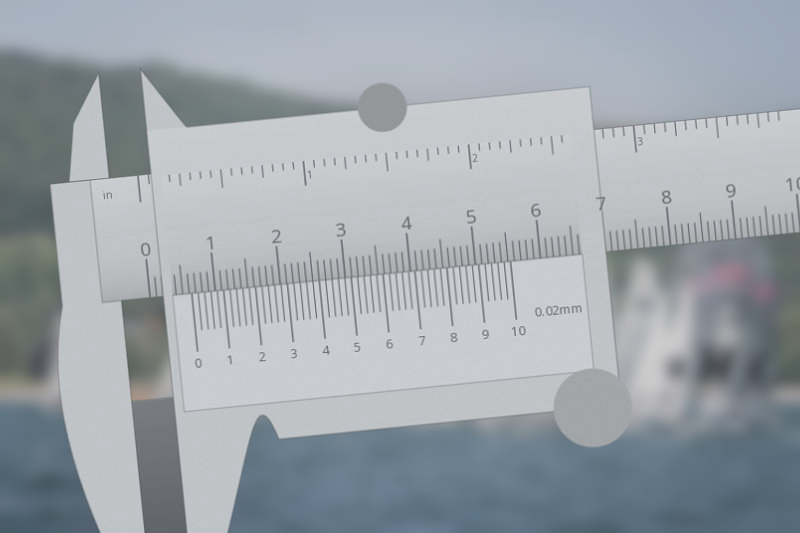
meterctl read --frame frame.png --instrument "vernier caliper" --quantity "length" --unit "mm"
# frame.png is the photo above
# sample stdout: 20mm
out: 6.4mm
